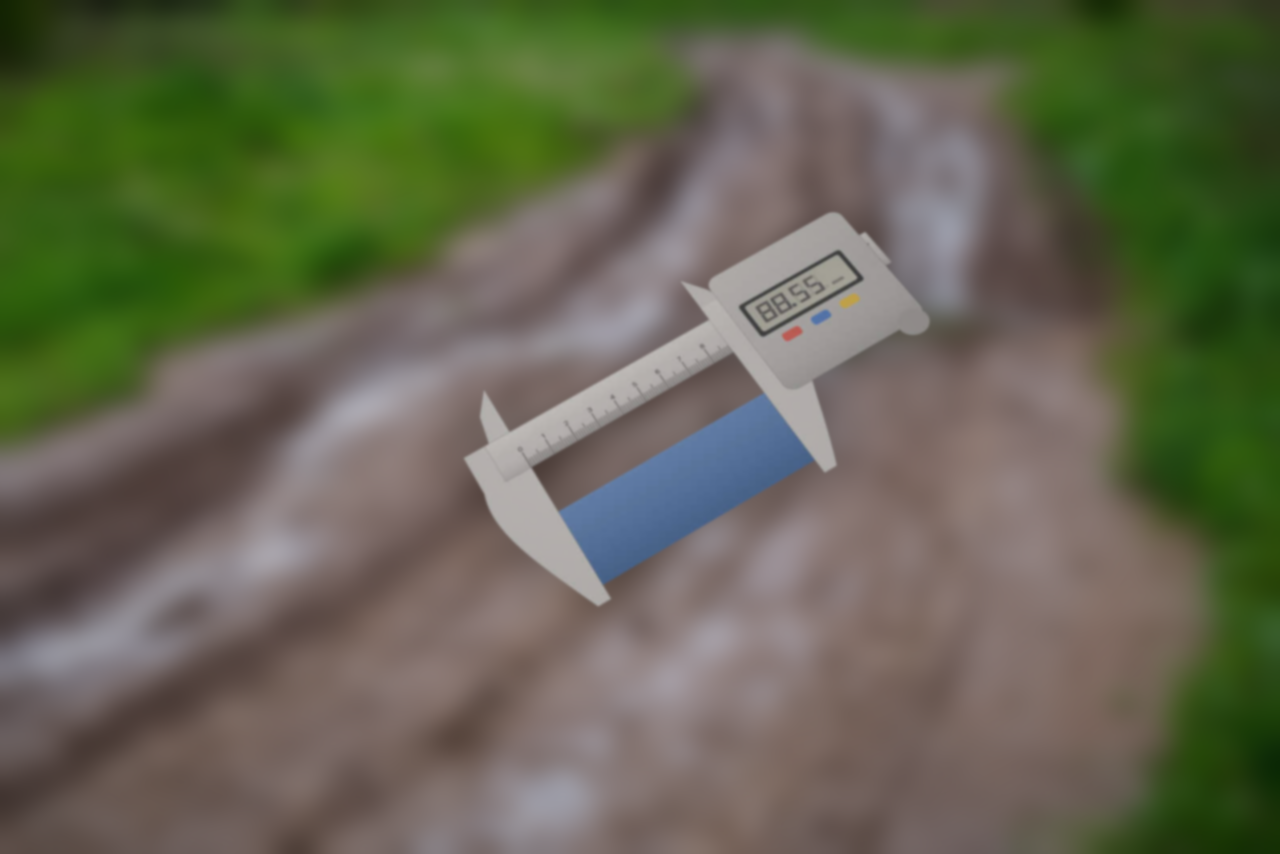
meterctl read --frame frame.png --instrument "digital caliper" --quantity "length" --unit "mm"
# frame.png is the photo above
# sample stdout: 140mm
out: 88.55mm
